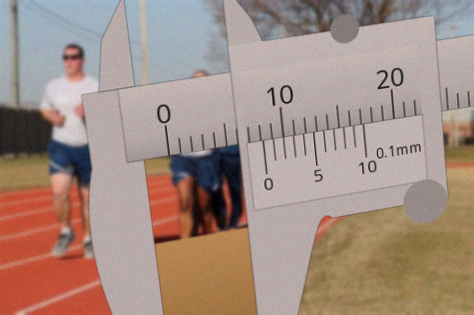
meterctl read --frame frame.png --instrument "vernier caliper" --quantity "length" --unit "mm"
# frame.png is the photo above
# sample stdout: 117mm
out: 8.2mm
